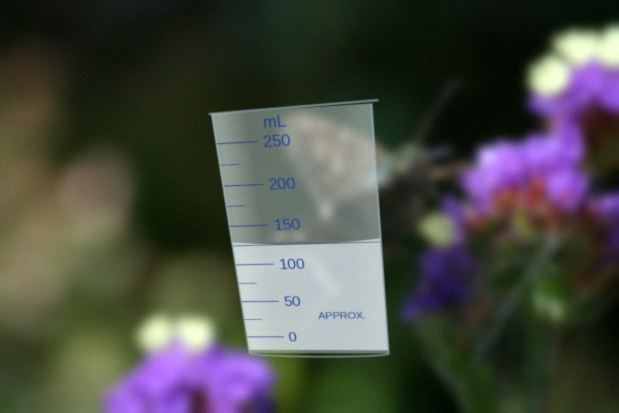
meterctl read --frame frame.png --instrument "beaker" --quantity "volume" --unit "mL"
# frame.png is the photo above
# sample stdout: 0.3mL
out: 125mL
